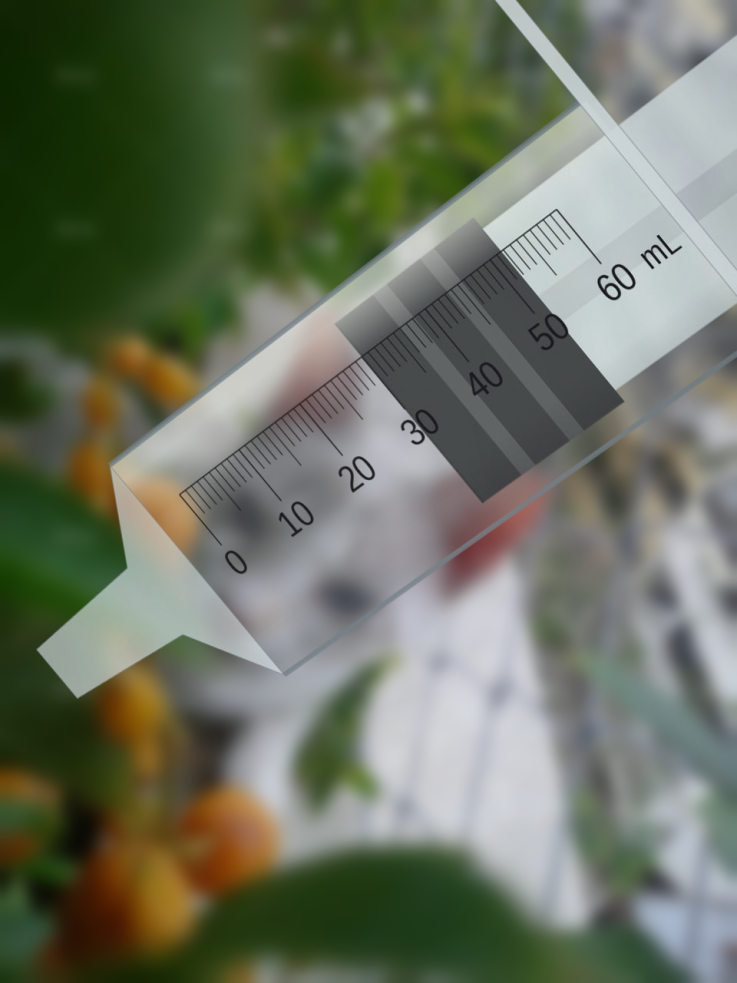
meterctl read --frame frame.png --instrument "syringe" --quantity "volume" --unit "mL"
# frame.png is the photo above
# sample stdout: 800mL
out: 30mL
